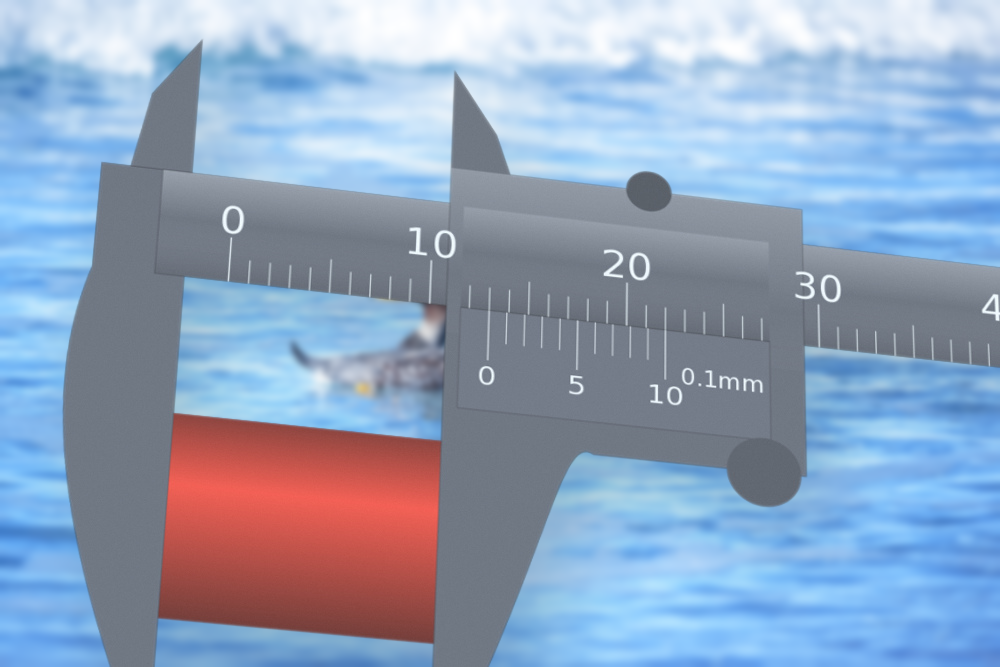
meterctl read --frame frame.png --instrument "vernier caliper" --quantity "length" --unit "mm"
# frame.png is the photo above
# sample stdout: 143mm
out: 13.0mm
